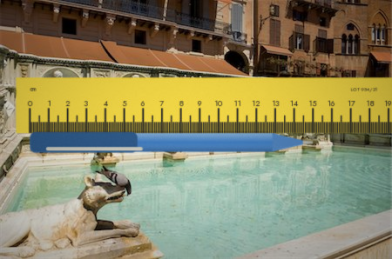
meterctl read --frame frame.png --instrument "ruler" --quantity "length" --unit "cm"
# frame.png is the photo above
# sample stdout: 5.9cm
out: 15cm
